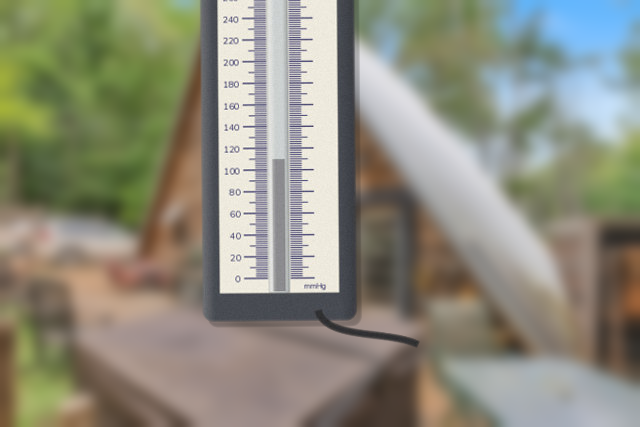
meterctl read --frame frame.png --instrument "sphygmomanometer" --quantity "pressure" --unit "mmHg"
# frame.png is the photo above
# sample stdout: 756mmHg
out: 110mmHg
